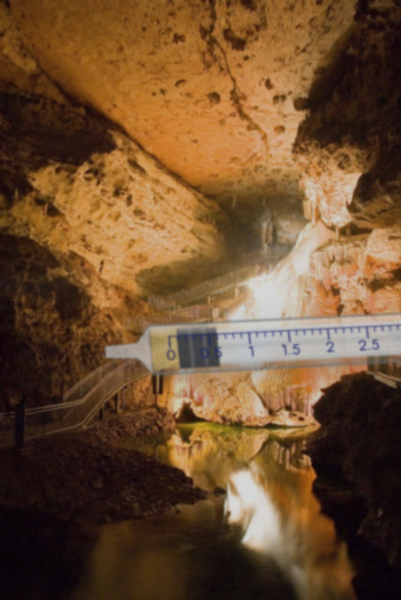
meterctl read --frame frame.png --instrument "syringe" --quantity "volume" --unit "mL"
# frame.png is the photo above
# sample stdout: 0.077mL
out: 0.1mL
